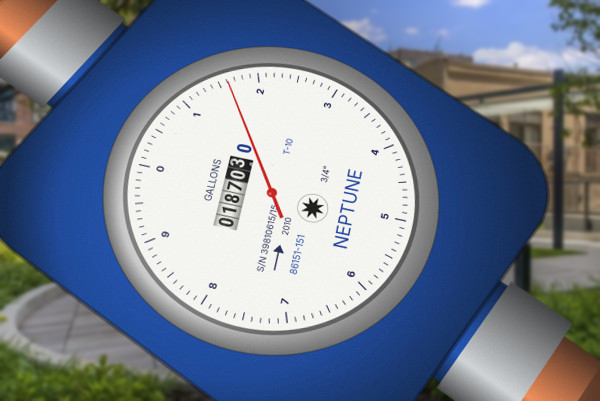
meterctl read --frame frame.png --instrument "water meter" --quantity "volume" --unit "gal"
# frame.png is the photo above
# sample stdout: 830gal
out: 187031.6gal
